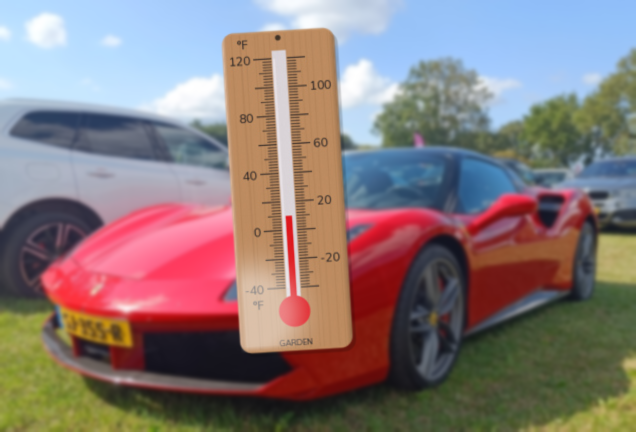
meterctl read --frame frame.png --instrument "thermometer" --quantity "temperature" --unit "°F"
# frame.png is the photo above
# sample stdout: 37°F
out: 10°F
